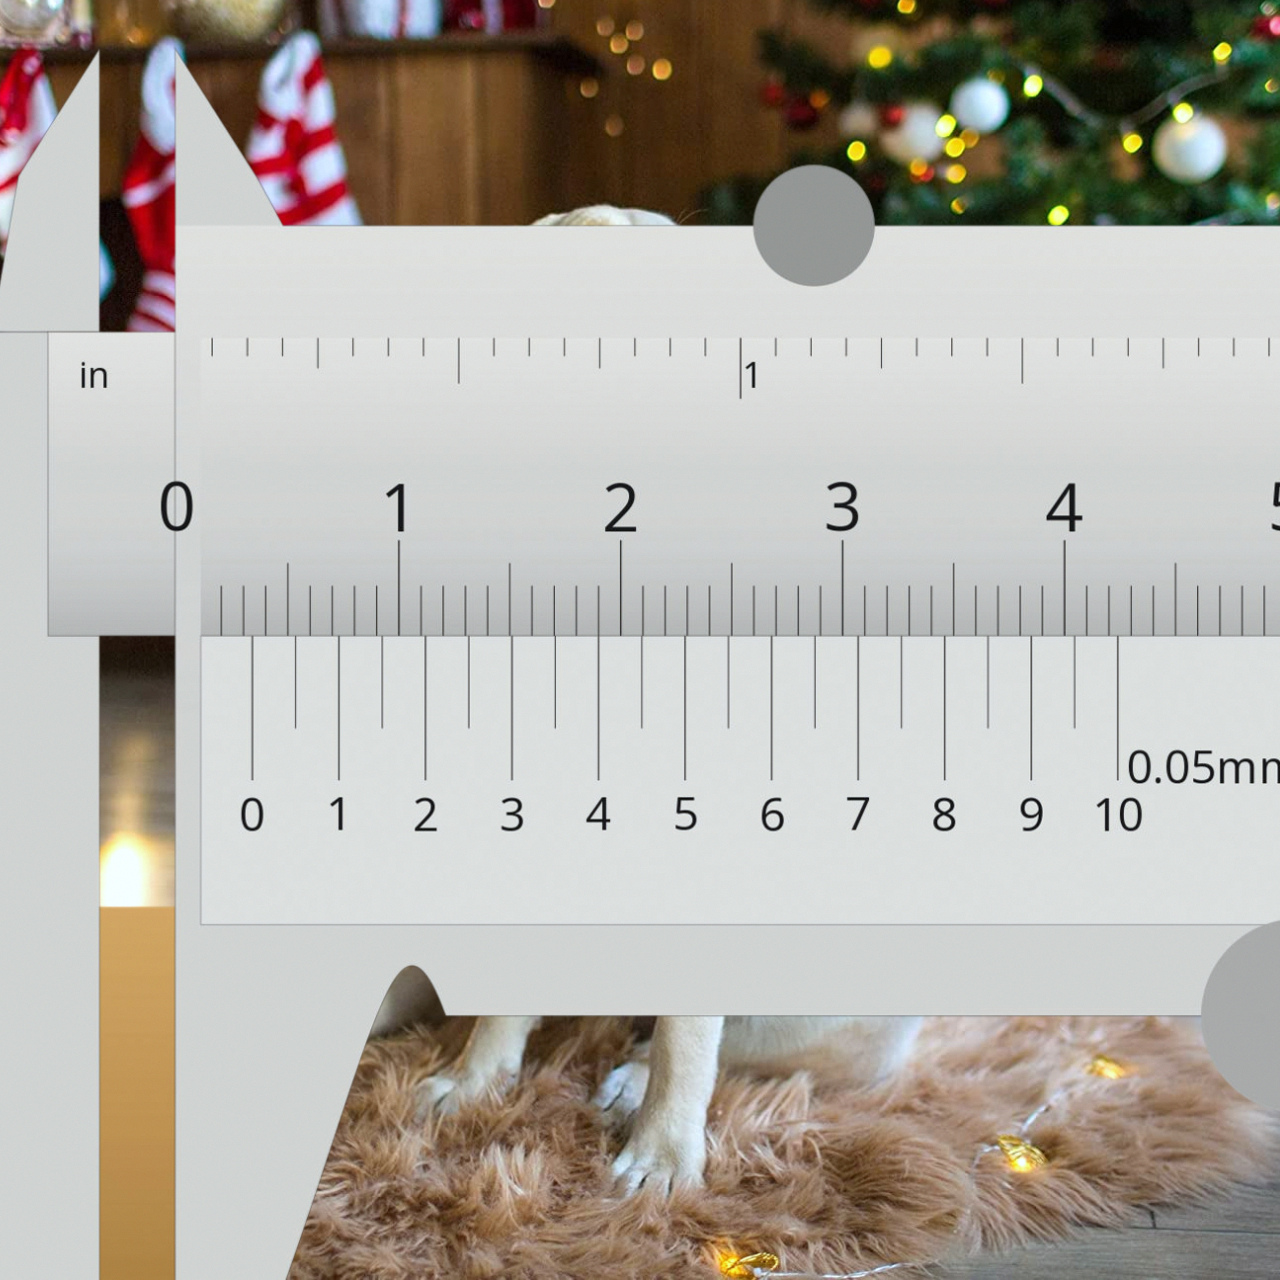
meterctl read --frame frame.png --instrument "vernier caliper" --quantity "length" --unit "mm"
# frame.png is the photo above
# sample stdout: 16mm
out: 3.4mm
